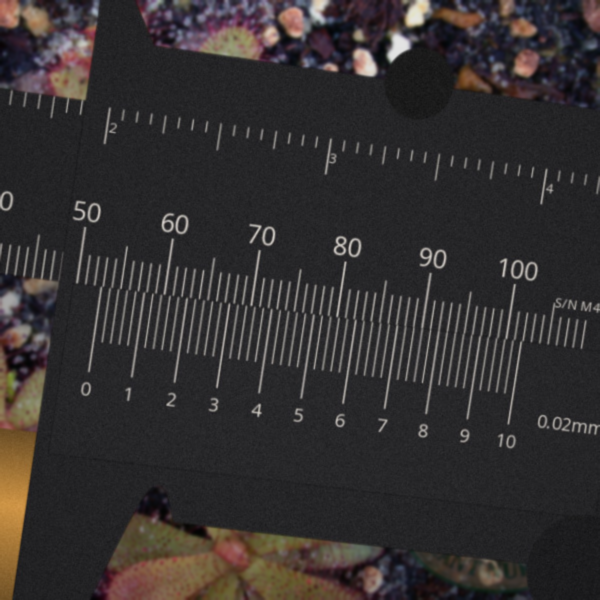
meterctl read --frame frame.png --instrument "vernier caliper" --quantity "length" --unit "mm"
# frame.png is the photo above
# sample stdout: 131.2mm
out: 52.8mm
